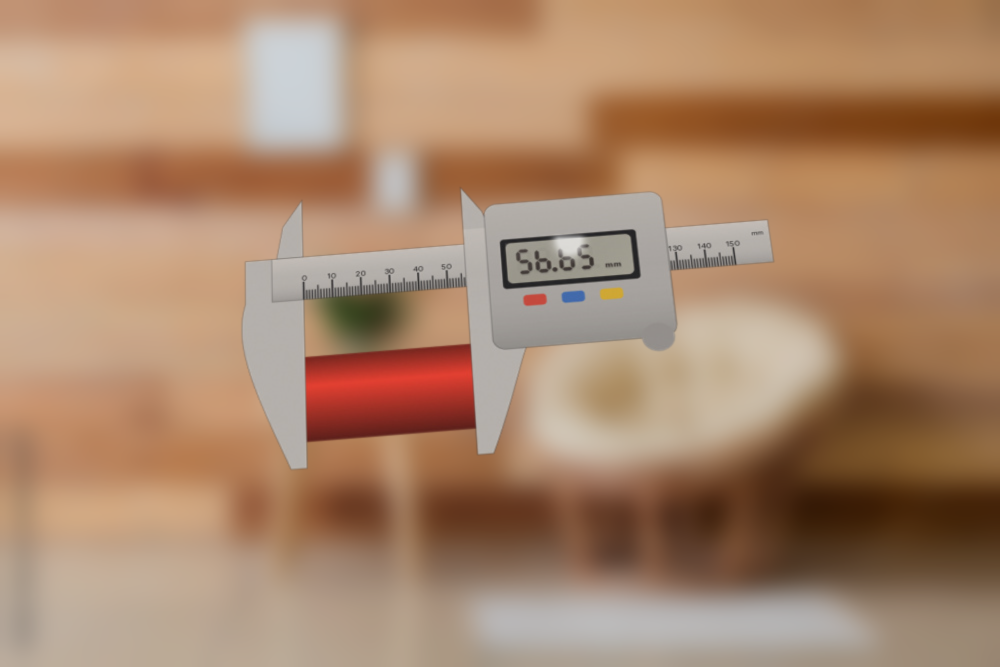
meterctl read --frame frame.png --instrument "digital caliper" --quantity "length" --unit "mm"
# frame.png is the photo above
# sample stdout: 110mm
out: 56.65mm
